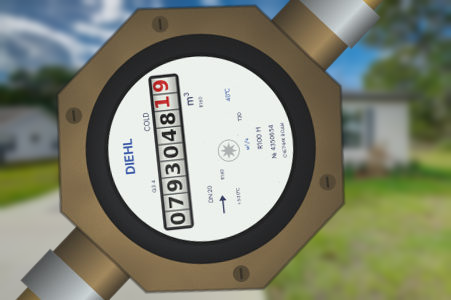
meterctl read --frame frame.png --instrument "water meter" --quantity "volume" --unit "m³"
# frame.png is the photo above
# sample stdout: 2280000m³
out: 793048.19m³
